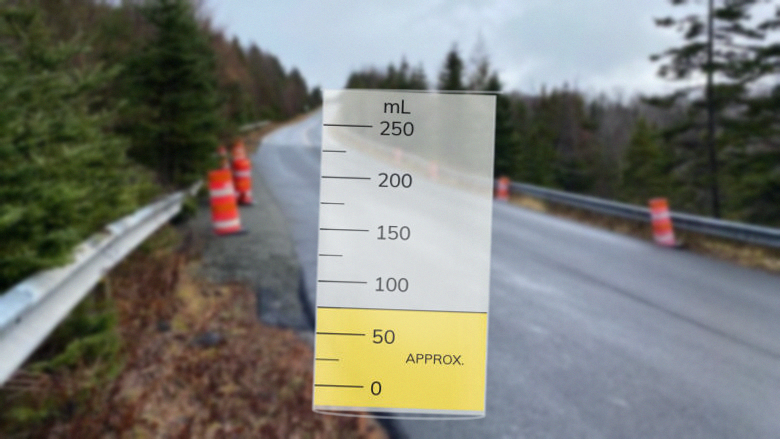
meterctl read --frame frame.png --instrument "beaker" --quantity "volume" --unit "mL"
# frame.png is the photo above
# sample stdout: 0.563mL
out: 75mL
